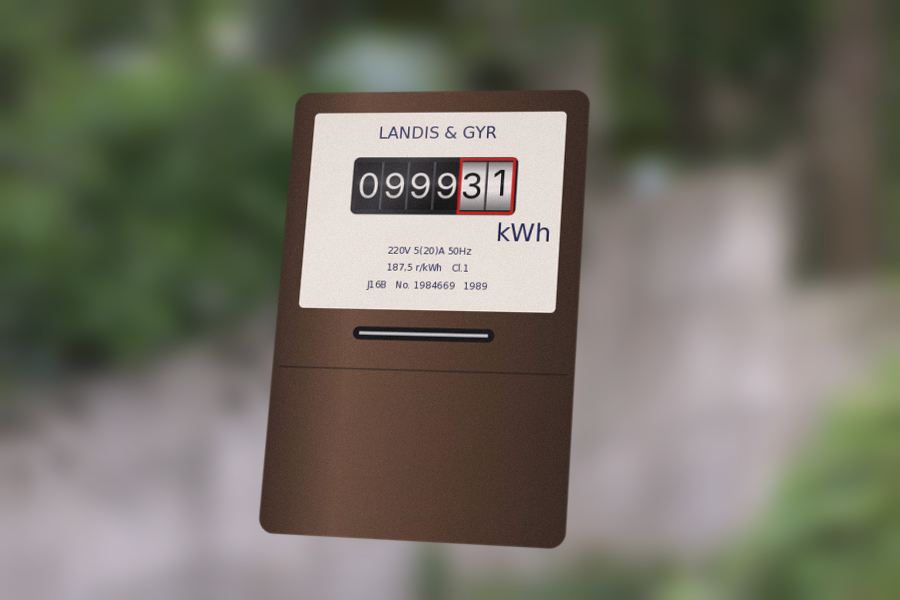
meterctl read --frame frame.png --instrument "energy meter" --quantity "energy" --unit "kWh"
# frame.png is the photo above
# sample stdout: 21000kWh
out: 999.31kWh
